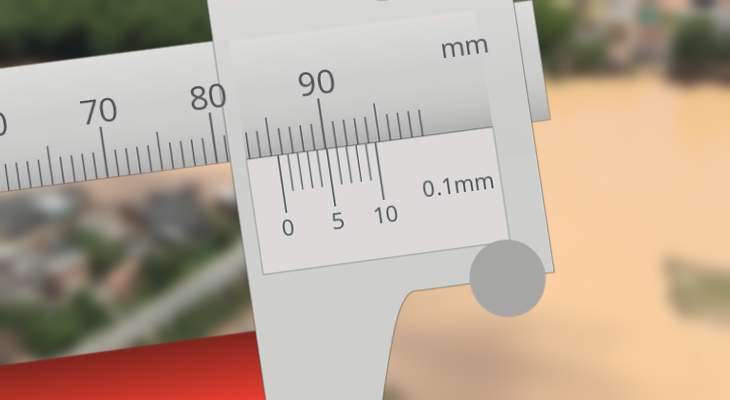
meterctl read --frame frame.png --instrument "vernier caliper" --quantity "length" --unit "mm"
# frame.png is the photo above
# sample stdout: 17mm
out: 85.6mm
